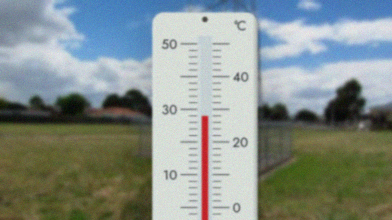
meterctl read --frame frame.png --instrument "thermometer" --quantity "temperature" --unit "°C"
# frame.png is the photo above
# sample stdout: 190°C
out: 28°C
